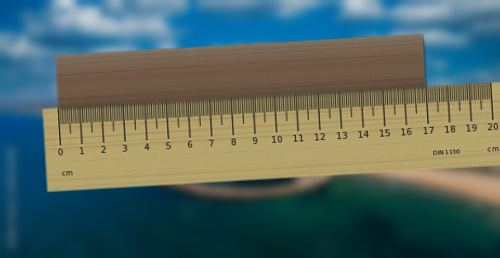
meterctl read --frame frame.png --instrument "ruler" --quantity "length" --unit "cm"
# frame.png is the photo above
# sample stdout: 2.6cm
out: 17cm
